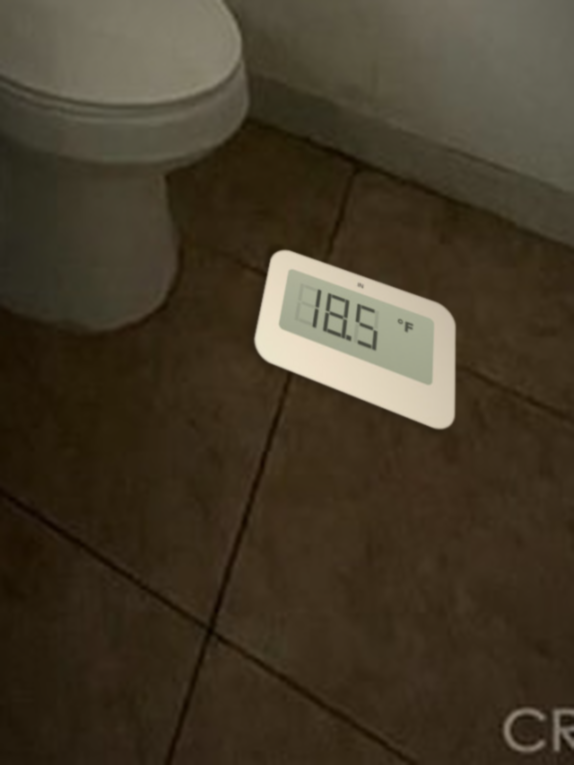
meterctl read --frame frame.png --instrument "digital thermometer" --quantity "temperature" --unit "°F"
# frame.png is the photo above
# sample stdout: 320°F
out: 18.5°F
